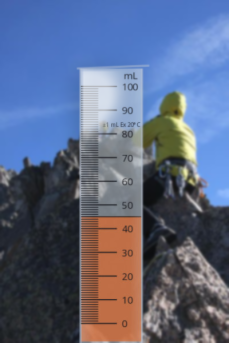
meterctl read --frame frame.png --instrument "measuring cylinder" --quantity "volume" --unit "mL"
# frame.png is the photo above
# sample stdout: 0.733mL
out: 45mL
